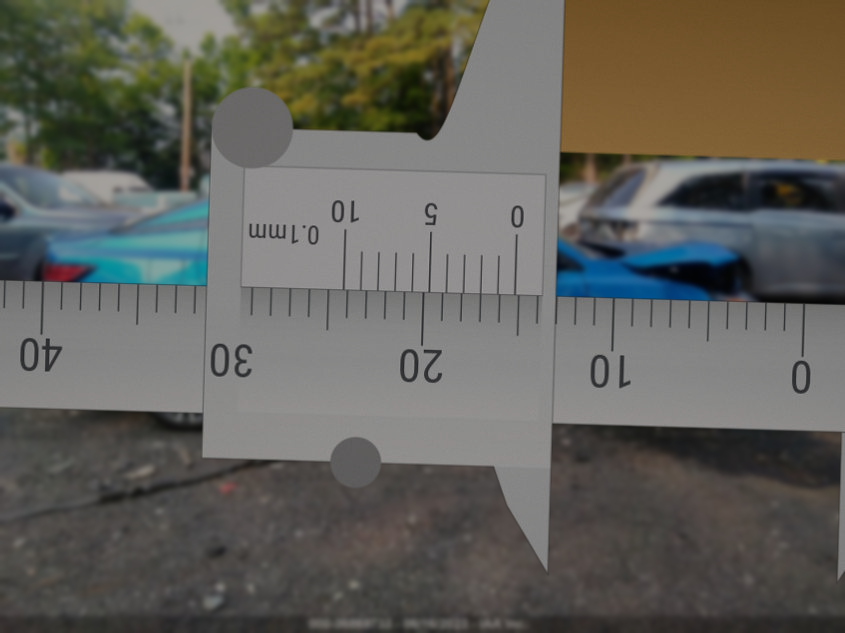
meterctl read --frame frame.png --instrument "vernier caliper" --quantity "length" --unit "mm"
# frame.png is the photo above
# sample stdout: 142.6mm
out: 15.2mm
